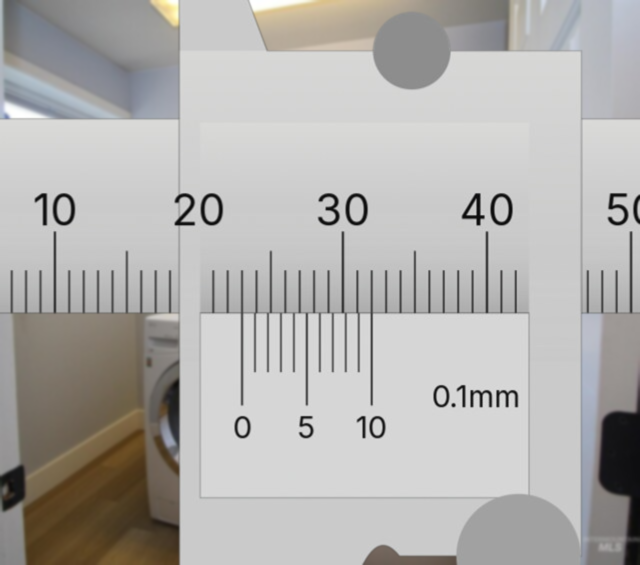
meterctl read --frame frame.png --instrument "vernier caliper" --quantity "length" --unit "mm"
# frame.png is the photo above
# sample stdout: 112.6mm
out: 23.0mm
